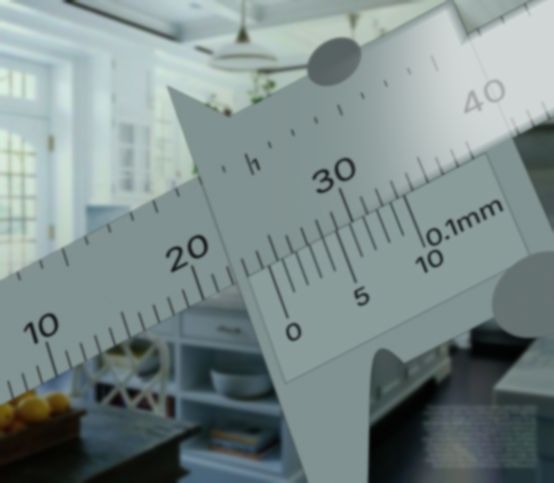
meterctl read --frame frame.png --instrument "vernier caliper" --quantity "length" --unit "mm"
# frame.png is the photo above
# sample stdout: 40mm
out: 24.4mm
